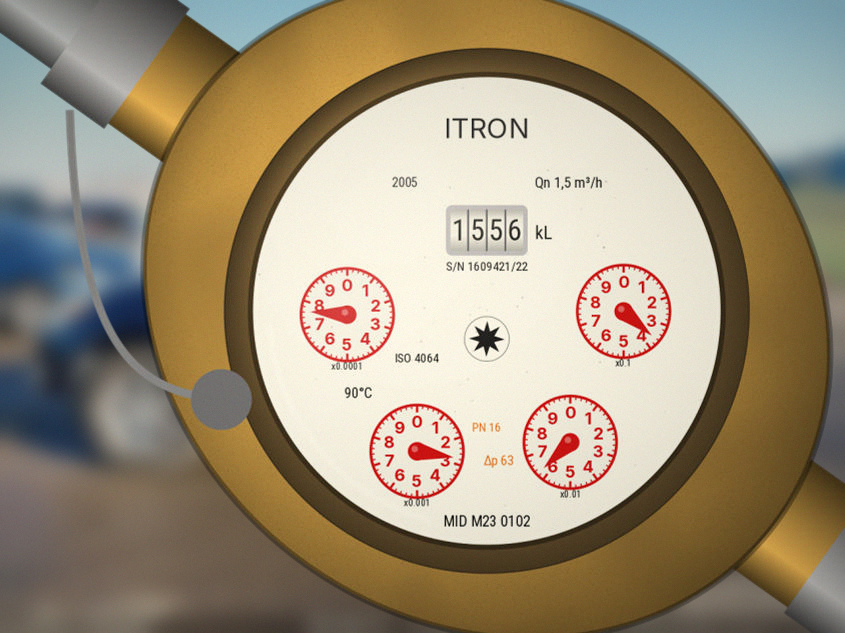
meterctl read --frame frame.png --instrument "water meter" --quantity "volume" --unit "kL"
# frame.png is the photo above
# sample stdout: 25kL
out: 1556.3627kL
